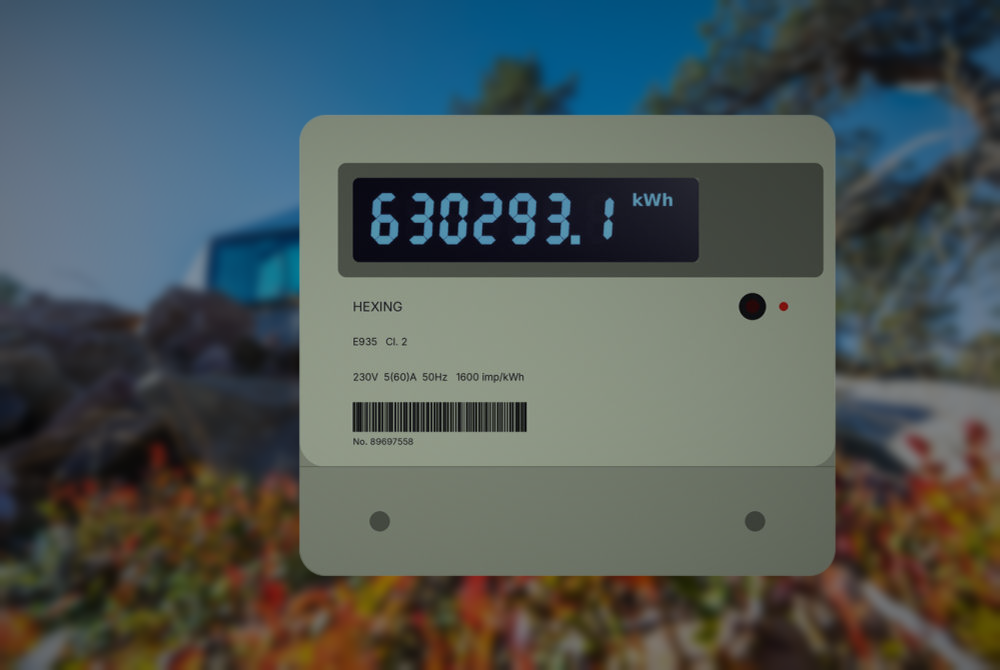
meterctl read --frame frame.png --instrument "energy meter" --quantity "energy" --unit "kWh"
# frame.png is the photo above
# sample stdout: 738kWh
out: 630293.1kWh
